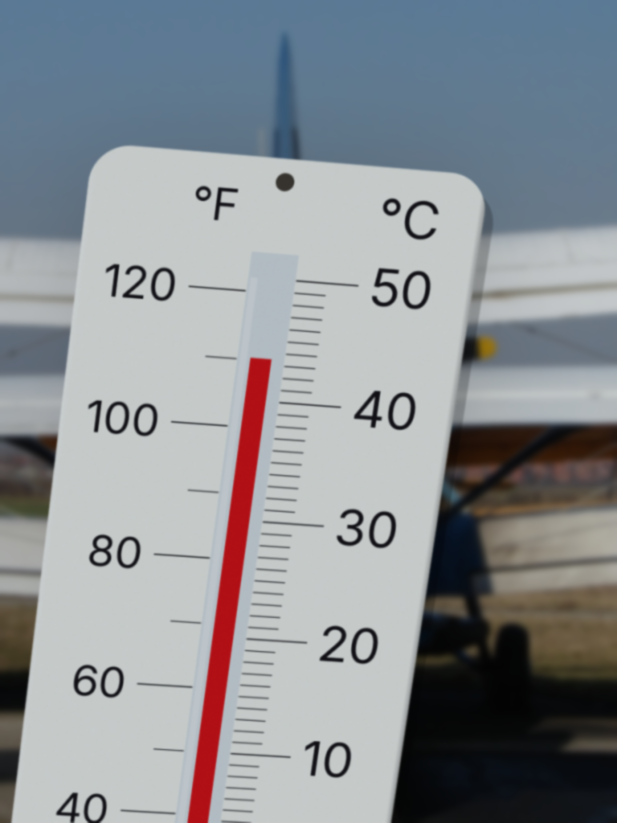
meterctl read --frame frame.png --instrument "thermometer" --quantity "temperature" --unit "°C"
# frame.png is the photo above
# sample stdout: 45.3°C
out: 43.5°C
